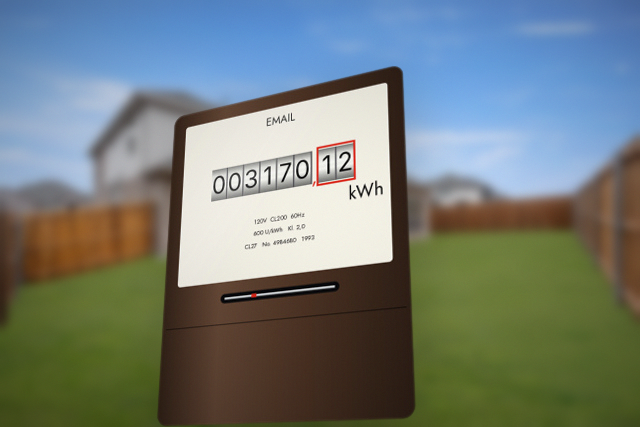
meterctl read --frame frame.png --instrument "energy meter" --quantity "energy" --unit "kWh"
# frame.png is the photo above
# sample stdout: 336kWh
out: 3170.12kWh
